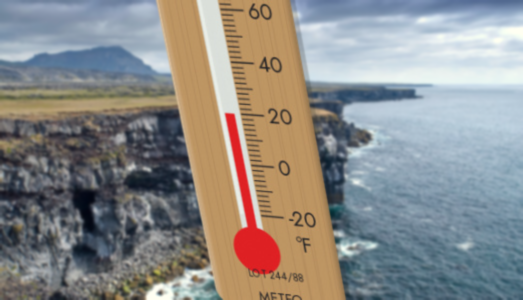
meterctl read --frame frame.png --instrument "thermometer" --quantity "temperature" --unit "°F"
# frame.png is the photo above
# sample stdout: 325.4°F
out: 20°F
